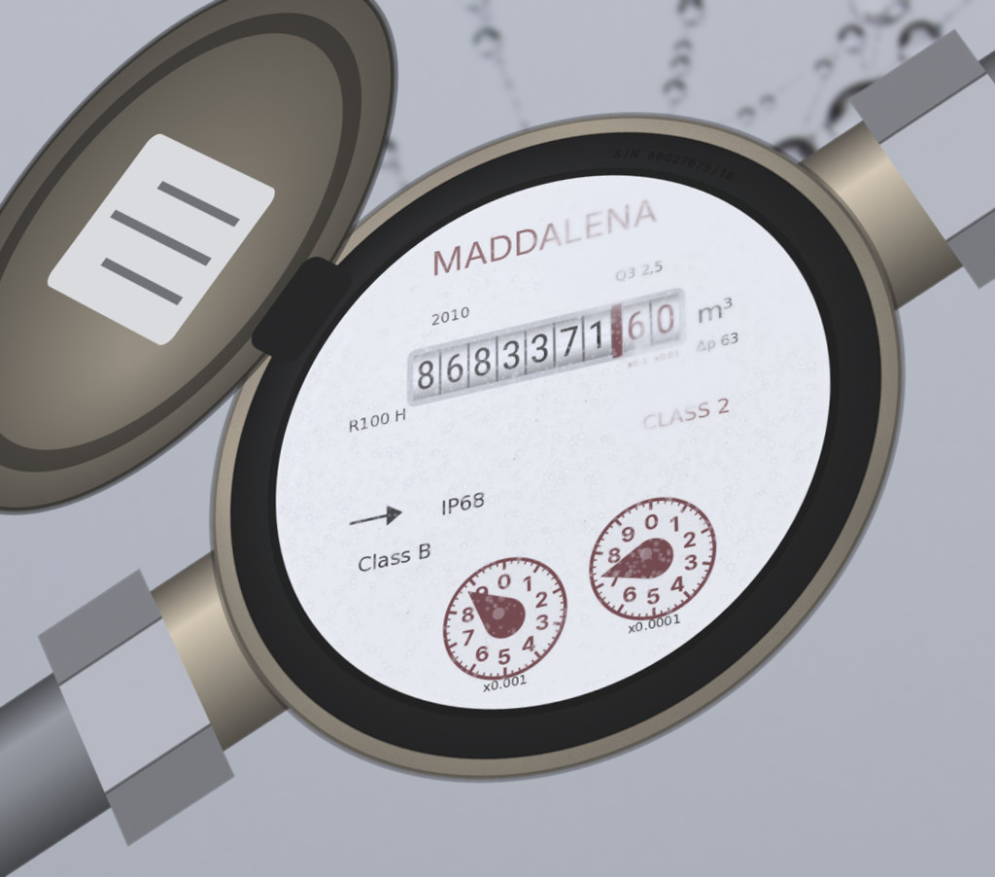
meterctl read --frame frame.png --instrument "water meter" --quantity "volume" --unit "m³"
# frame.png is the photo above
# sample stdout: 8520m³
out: 8683371.6087m³
